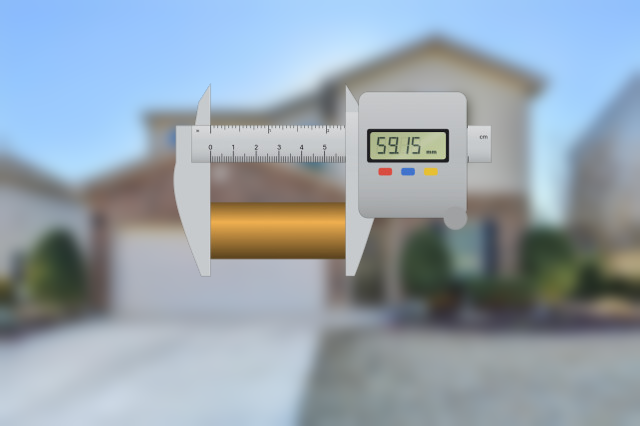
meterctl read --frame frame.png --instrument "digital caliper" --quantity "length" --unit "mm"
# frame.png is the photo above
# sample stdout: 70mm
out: 59.15mm
